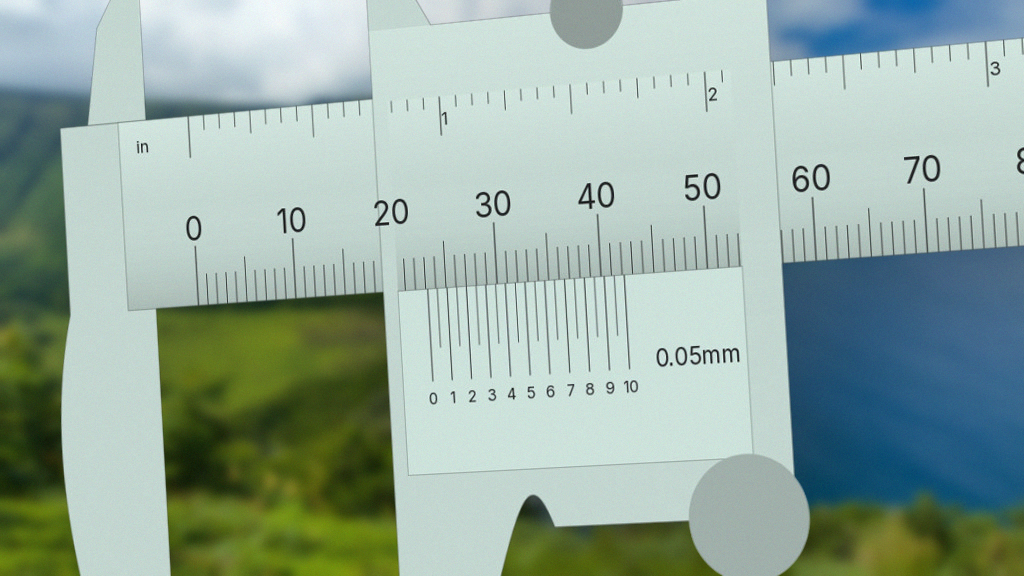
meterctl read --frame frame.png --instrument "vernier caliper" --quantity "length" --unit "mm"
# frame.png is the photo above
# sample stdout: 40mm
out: 23.2mm
